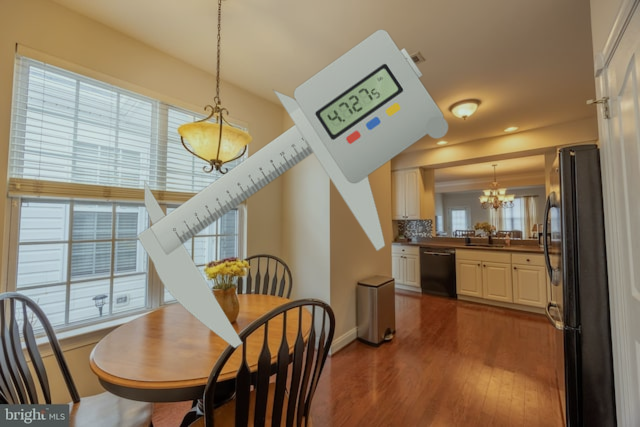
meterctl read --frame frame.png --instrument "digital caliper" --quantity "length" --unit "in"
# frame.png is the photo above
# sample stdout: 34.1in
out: 4.7275in
